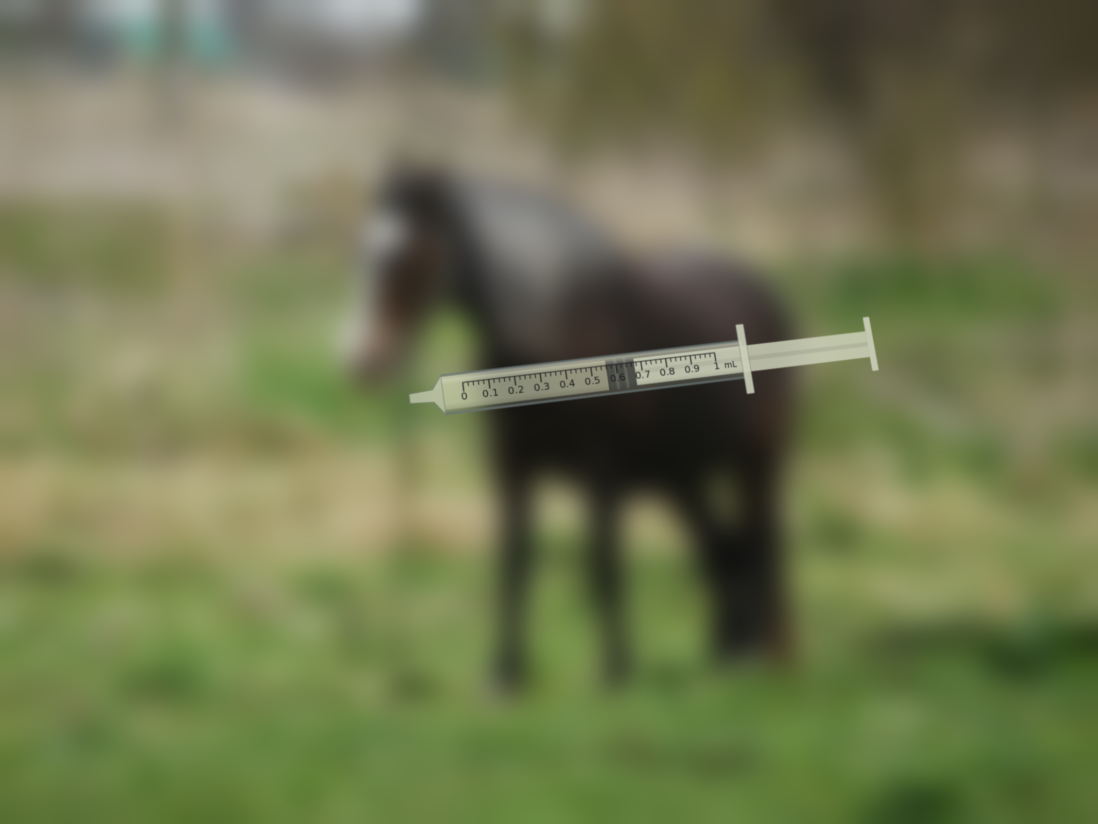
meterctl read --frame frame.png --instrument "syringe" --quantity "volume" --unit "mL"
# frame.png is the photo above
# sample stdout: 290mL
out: 0.56mL
